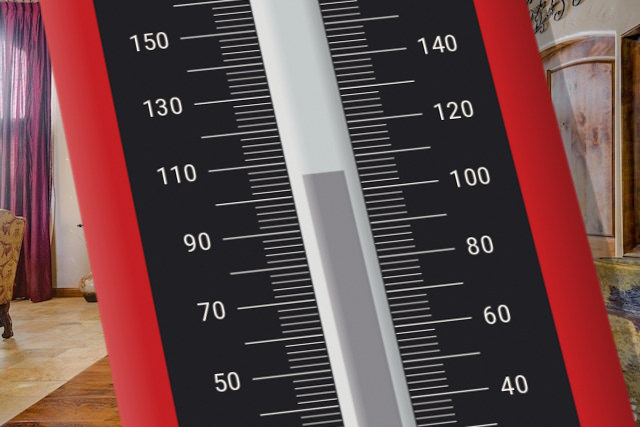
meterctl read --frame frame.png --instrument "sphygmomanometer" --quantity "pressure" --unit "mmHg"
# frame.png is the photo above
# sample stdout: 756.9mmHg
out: 106mmHg
